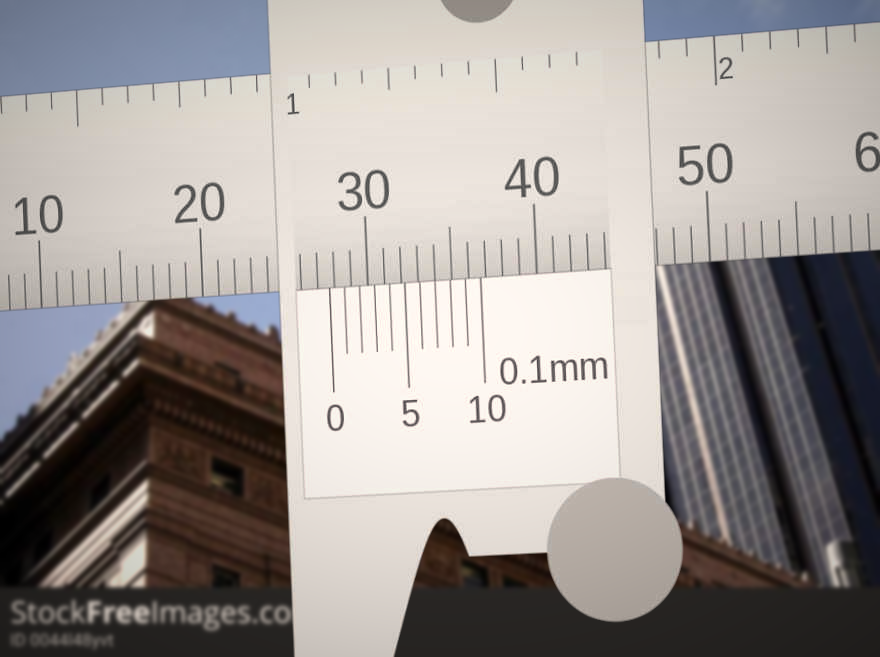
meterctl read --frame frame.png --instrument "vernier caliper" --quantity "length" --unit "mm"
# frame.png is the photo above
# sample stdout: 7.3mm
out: 27.7mm
